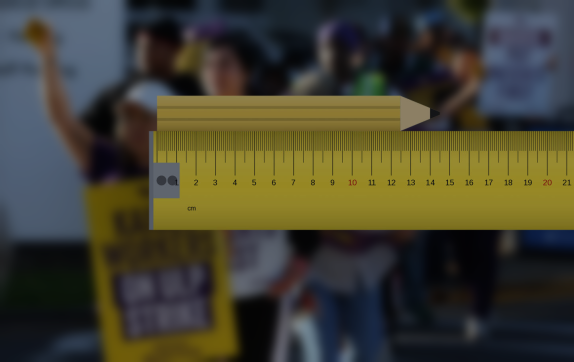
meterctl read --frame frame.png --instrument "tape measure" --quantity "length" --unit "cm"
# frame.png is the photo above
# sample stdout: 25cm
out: 14.5cm
